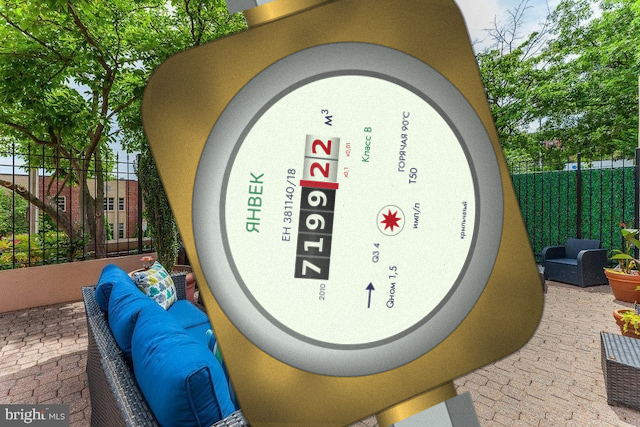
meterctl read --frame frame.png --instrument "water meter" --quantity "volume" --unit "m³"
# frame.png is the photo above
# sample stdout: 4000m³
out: 7199.22m³
